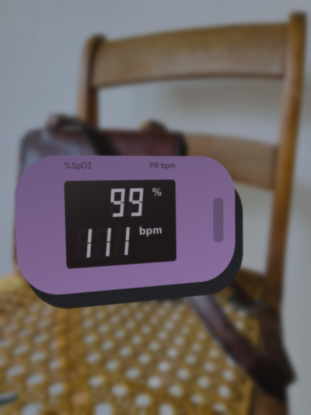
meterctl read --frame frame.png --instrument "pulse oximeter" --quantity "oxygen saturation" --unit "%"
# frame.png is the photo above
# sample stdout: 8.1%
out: 99%
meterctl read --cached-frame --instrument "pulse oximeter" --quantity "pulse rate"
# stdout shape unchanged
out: 111bpm
